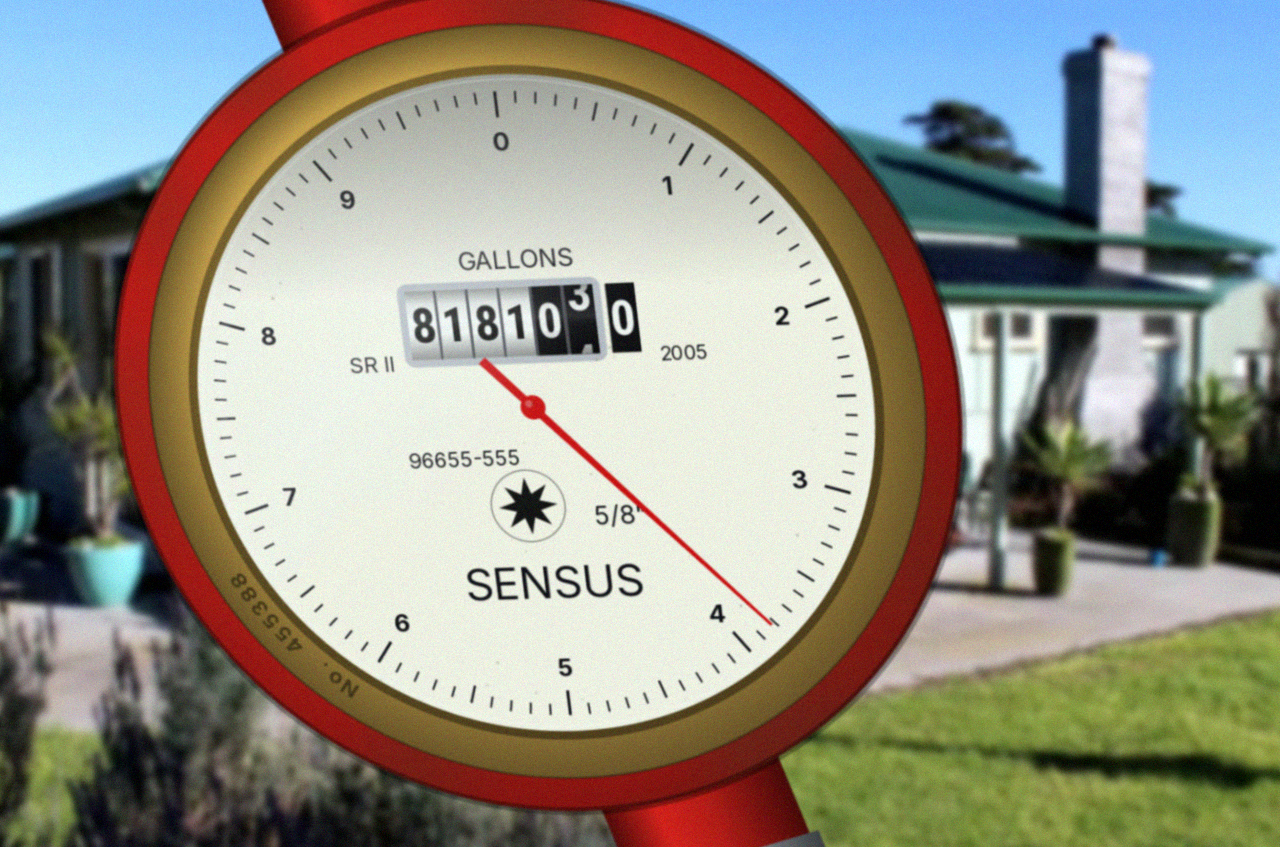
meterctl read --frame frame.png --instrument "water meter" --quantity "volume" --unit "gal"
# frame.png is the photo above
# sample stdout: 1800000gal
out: 8181033.8gal
